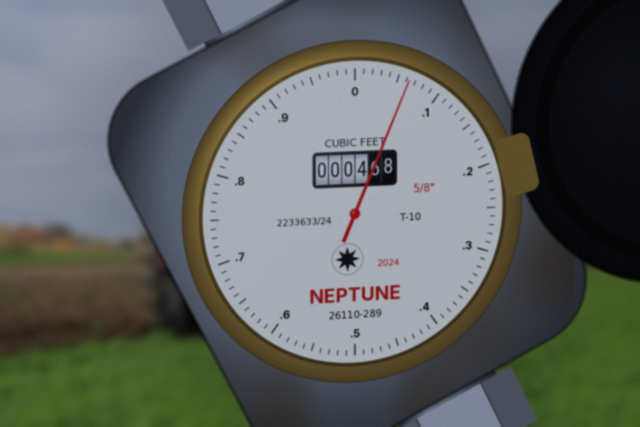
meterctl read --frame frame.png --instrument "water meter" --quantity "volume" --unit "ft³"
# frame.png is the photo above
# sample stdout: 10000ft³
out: 468.06ft³
